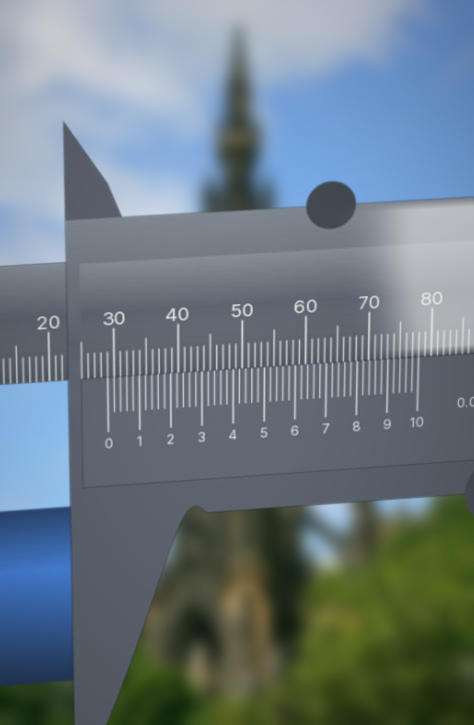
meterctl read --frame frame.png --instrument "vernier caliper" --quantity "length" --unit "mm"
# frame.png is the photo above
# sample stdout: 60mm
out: 29.0mm
